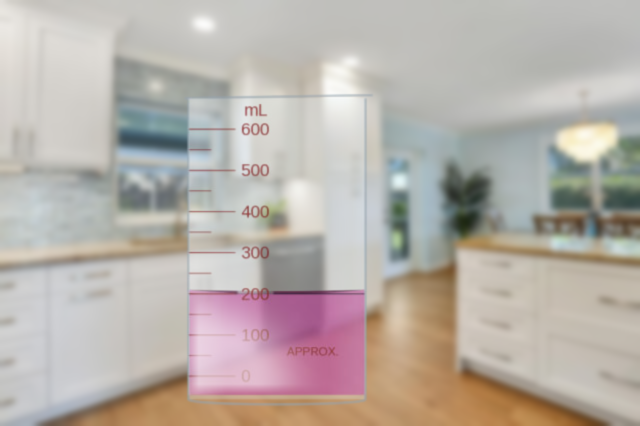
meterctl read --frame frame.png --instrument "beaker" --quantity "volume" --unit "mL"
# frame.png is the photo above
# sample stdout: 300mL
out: 200mL
